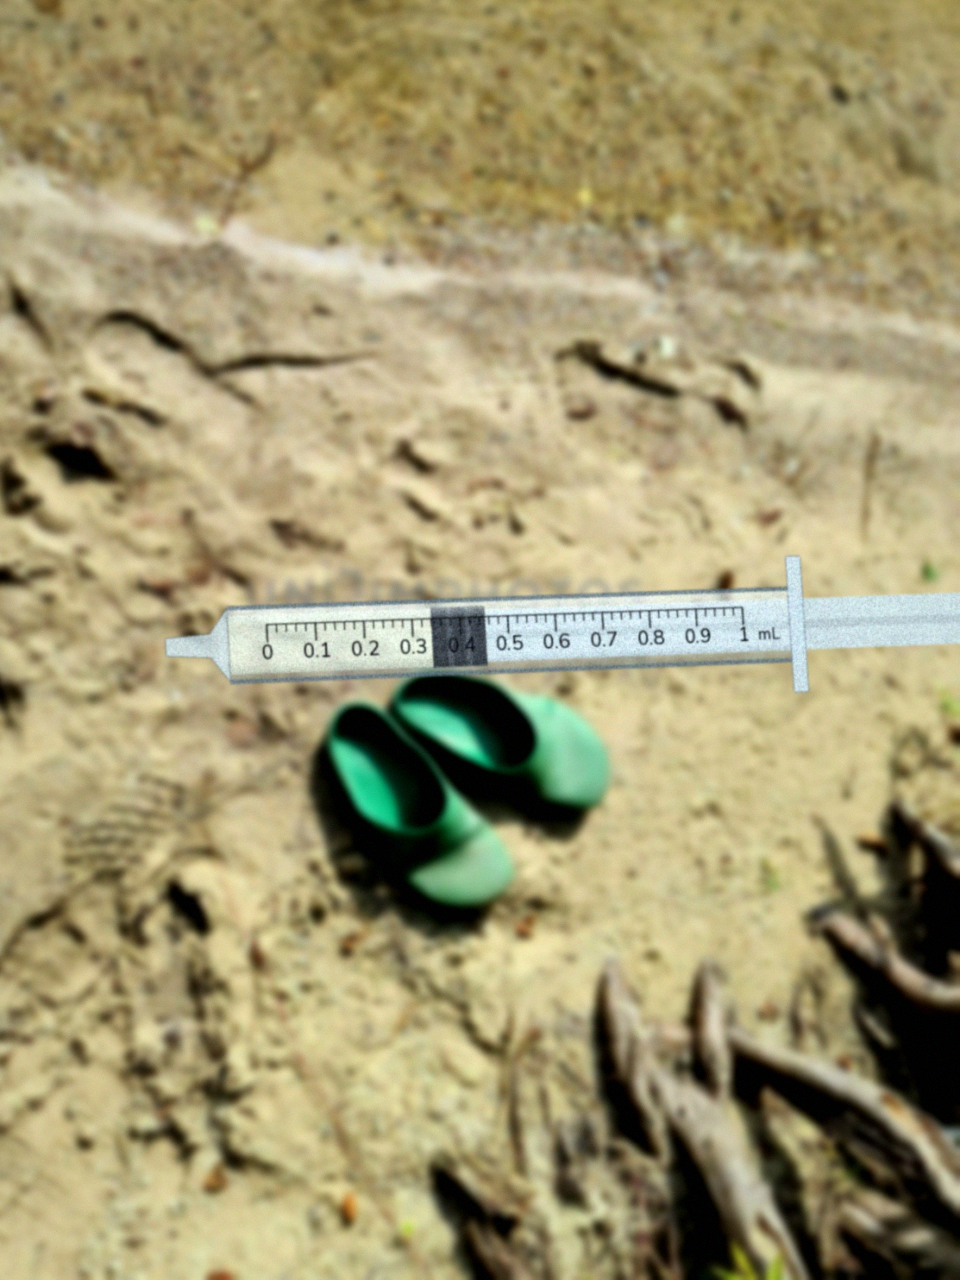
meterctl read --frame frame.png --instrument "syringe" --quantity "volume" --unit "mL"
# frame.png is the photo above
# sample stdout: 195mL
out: 0.34mL
